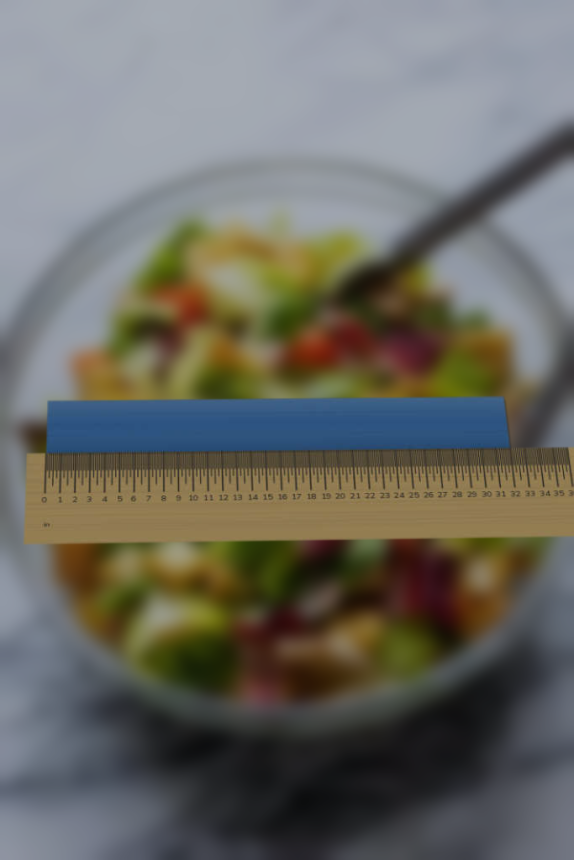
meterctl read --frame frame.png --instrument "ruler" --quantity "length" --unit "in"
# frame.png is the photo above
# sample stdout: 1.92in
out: 32in
